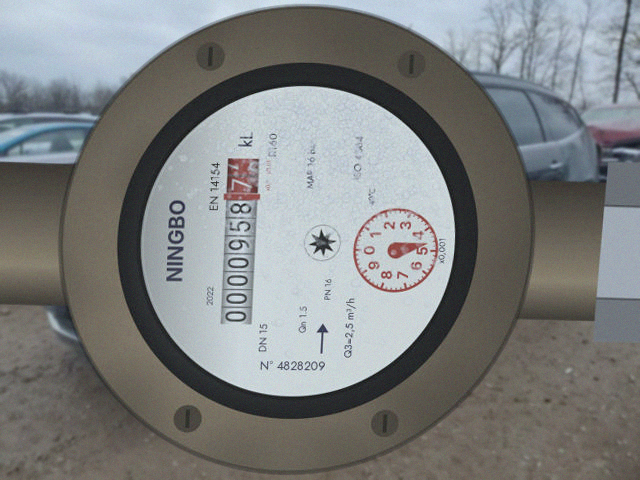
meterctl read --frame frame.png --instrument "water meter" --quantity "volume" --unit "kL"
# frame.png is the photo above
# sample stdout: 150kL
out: 958.774kL
